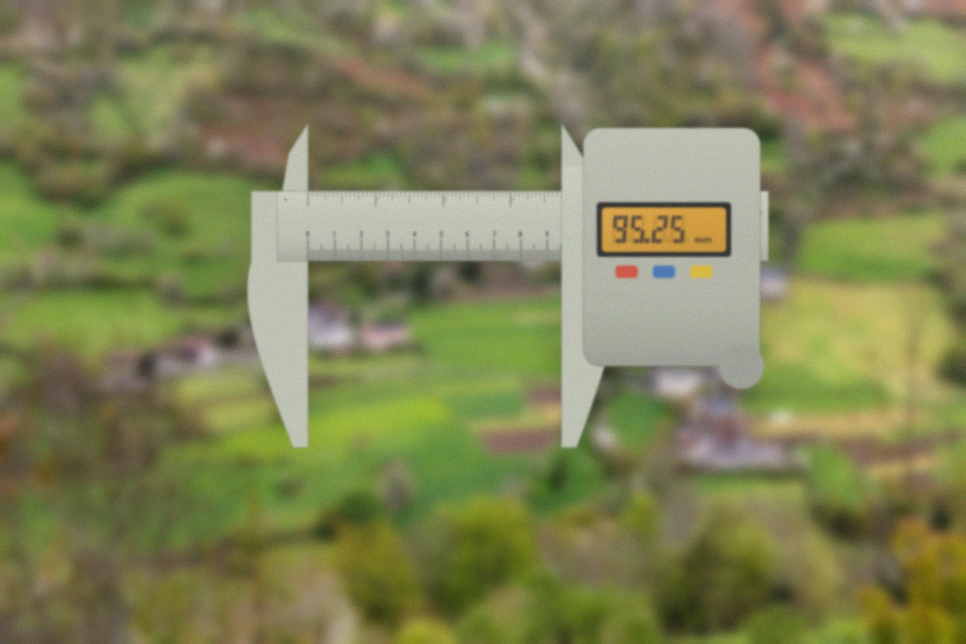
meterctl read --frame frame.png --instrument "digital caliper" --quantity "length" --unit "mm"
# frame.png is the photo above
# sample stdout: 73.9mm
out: 95.25mm
